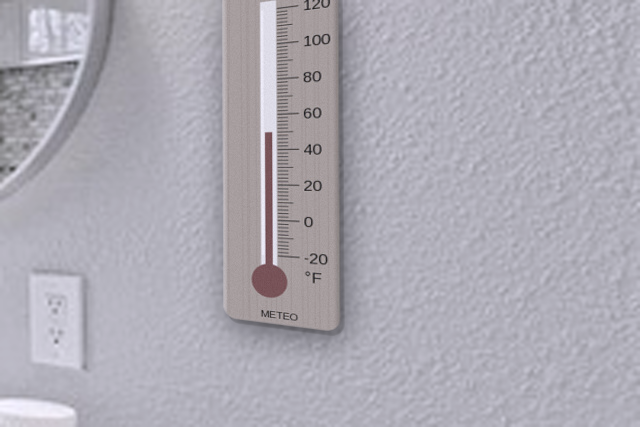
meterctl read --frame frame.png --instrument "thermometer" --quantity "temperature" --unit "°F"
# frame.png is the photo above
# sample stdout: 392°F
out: 50°F
